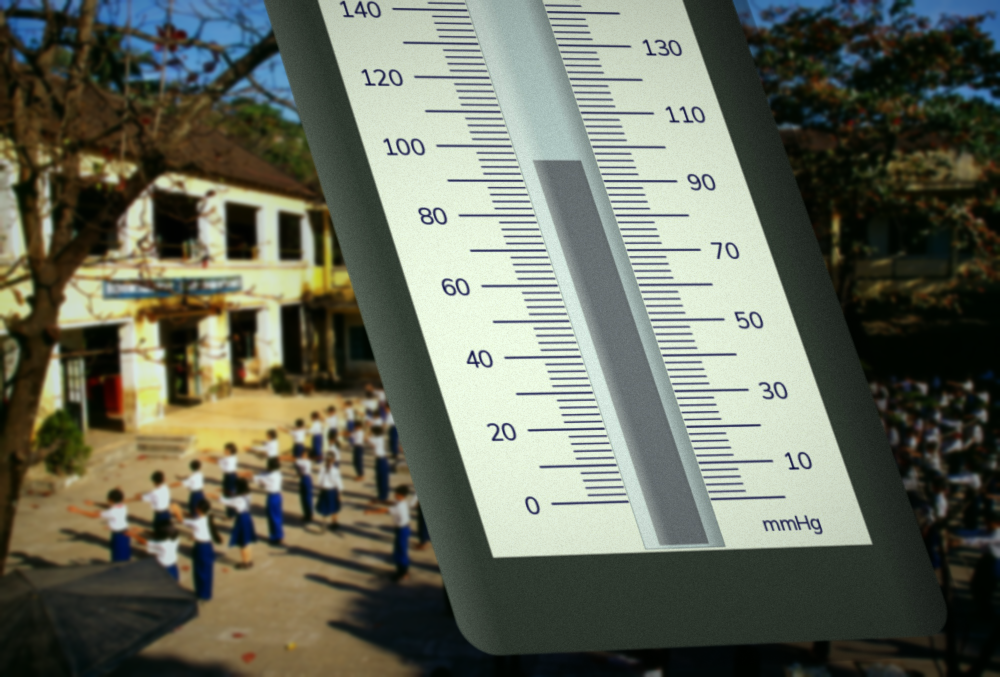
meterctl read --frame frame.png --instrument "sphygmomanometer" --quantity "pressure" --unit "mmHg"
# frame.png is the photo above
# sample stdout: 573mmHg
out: 96mmHg
